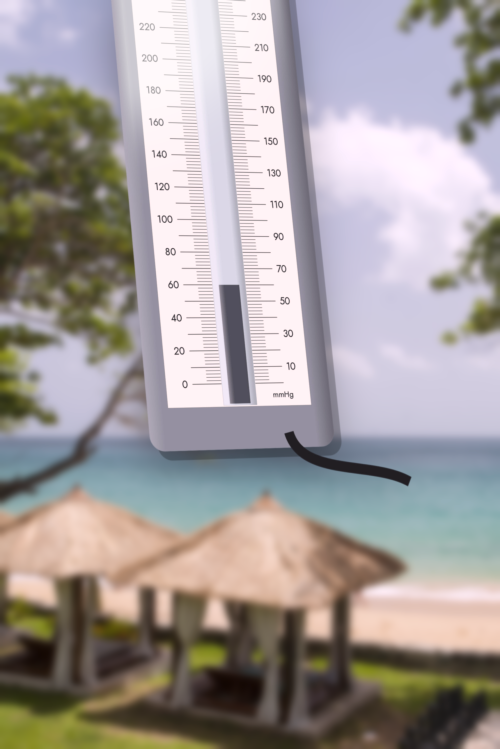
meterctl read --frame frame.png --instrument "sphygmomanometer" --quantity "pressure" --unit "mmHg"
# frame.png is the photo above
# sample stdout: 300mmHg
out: 60mmHg
